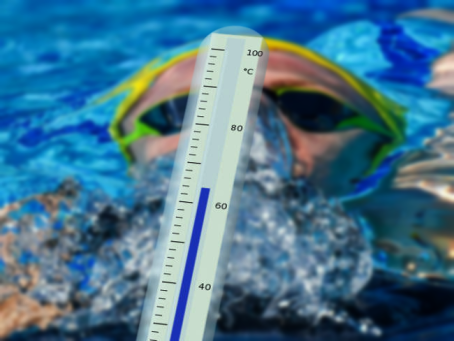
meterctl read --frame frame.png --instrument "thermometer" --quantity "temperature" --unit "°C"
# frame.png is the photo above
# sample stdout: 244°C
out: 64°C
